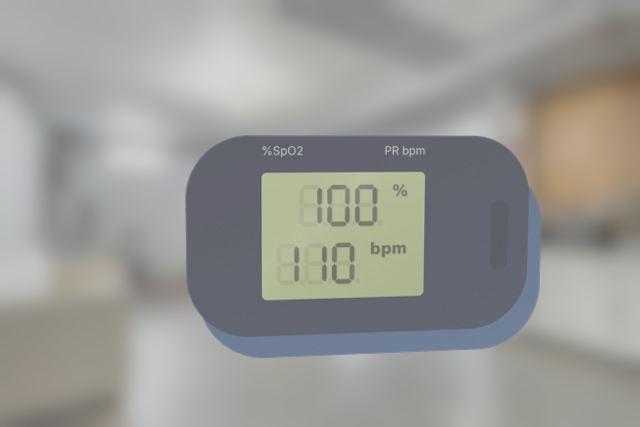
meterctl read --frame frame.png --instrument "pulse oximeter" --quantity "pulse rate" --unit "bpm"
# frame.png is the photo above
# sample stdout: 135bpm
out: 110bpm
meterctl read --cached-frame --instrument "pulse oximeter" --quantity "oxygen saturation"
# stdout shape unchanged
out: 100%
